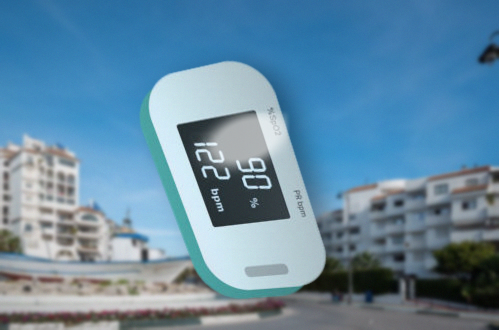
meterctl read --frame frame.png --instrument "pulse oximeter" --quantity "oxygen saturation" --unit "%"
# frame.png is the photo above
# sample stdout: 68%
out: 90%
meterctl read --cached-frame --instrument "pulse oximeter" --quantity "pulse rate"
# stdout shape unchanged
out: 122bpm
